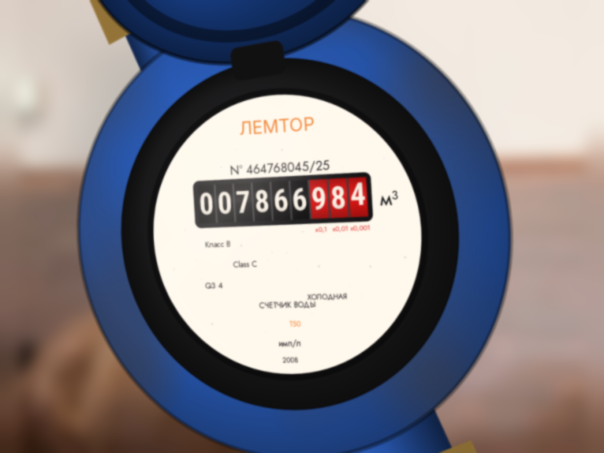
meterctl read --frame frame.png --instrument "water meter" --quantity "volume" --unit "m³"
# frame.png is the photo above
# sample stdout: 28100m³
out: 7866.984m³
